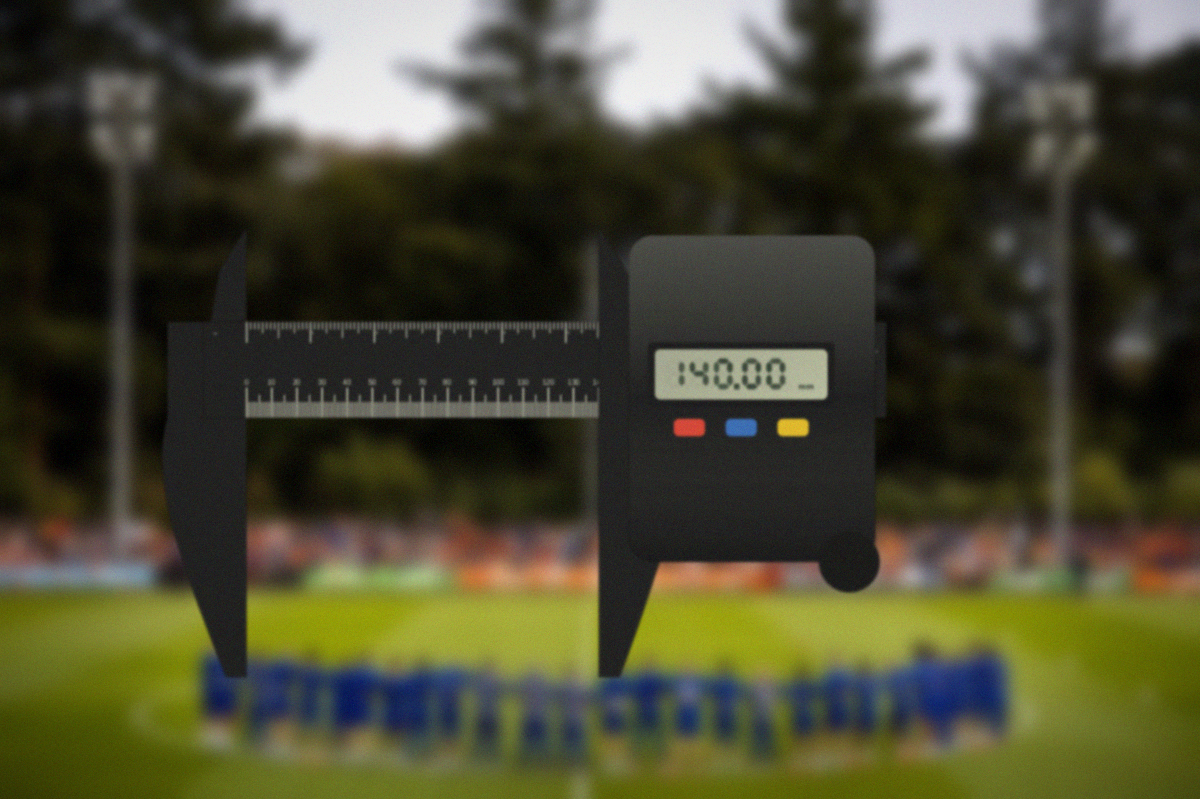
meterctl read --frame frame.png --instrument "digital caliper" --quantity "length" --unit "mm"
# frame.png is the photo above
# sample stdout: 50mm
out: 140.00mm
